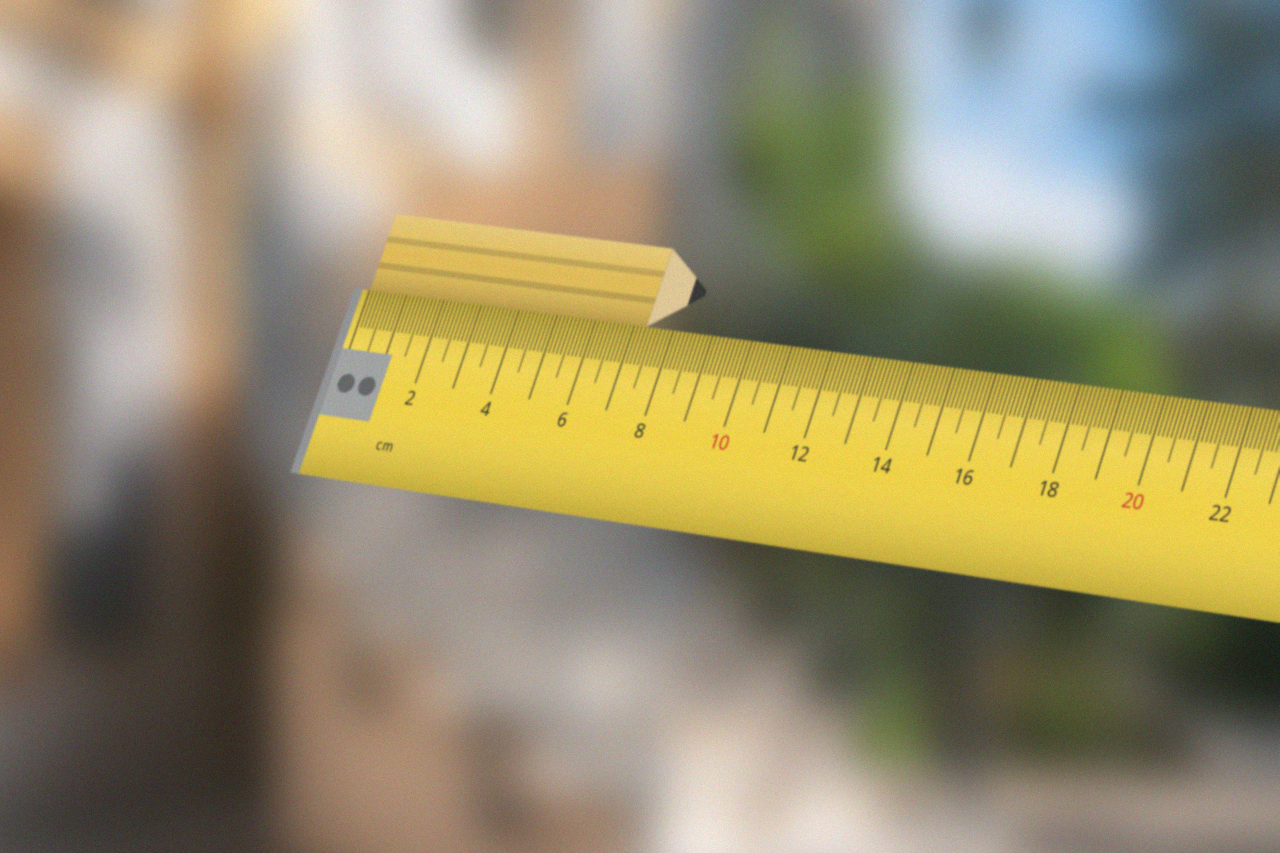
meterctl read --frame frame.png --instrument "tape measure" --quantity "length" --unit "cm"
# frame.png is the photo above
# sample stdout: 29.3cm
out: 8.5cm
